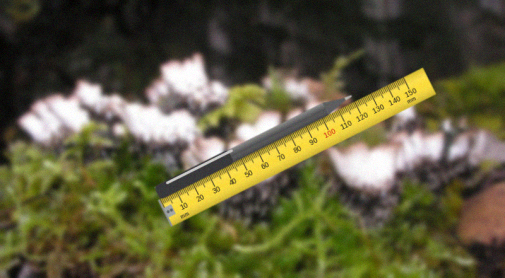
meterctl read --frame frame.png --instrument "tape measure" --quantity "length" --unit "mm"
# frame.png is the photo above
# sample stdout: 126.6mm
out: 120mm
